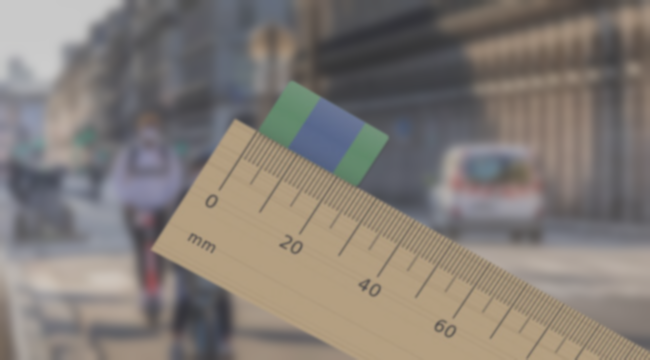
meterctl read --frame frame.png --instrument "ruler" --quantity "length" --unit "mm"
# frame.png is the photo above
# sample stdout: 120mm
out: 25mm
